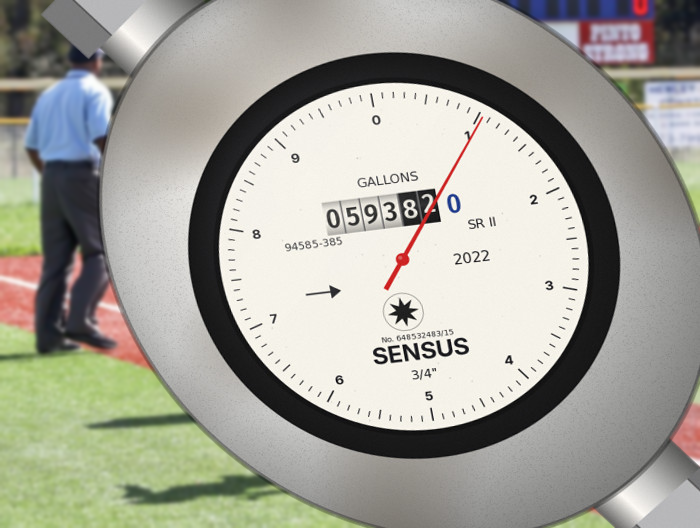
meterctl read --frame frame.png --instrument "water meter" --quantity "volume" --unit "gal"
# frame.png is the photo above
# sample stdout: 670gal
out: 593821.0gal
